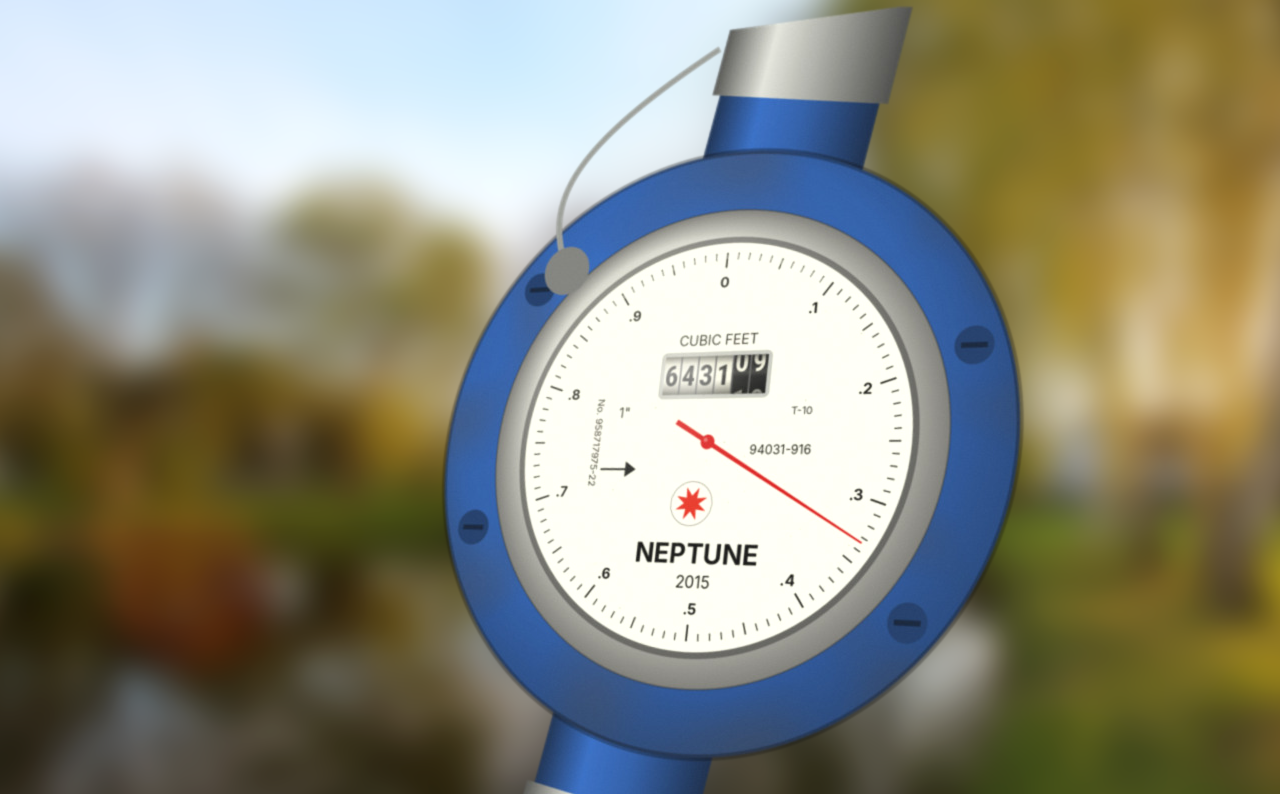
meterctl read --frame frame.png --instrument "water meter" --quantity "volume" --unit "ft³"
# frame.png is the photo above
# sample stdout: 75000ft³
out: 643109.33ft³
